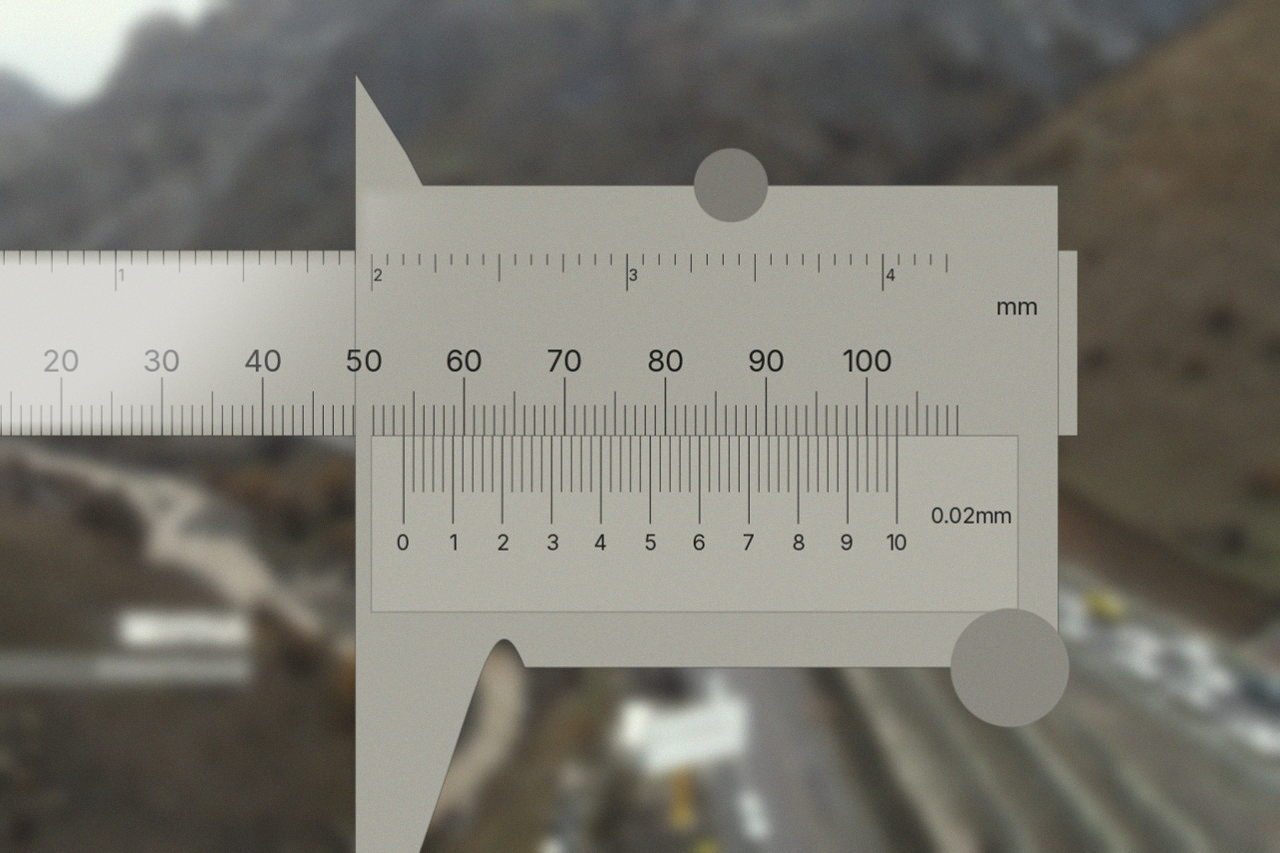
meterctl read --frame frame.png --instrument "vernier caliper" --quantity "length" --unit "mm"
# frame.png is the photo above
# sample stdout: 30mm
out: 54.0mm
